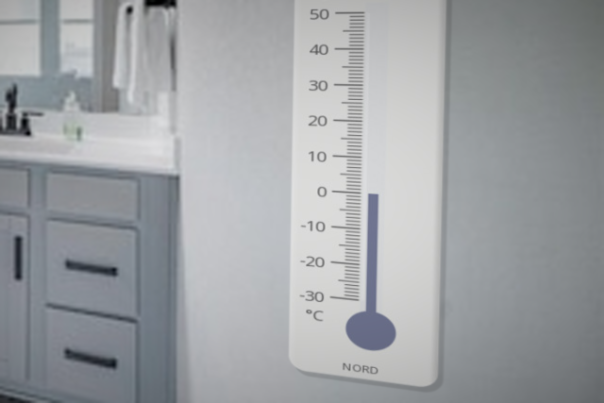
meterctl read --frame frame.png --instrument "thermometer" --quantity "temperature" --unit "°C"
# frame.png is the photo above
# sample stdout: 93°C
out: 0°C
